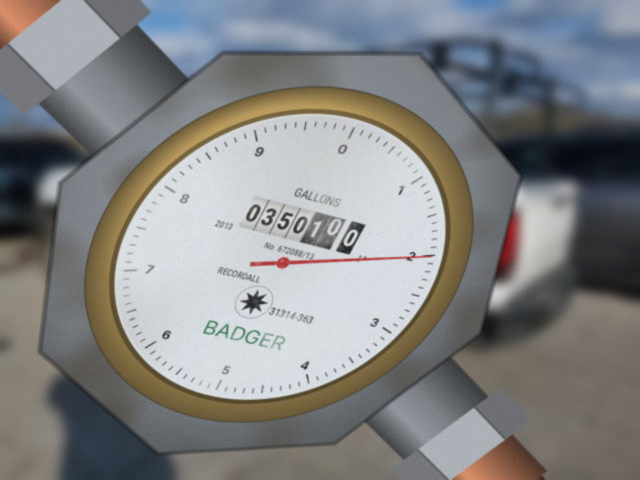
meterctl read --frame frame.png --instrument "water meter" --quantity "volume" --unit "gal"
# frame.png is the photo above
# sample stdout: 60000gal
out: 350102.0gal
